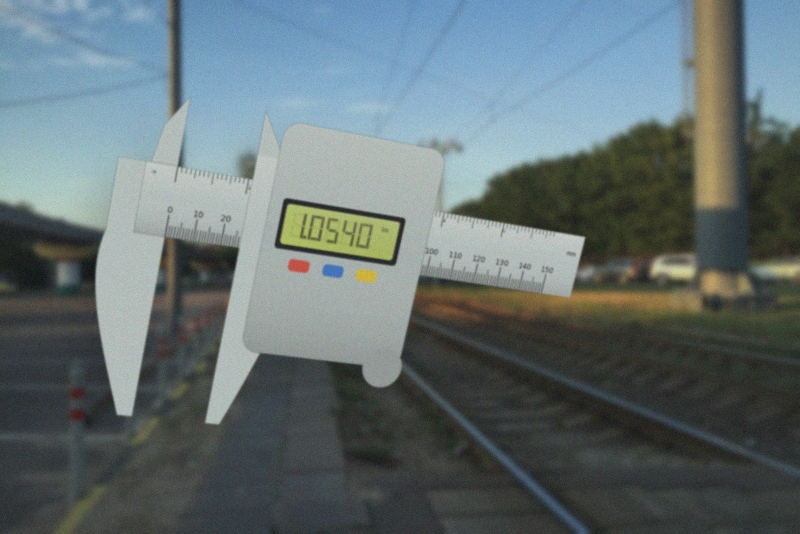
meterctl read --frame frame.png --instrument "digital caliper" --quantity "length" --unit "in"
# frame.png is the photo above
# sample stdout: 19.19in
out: 1.0540in
